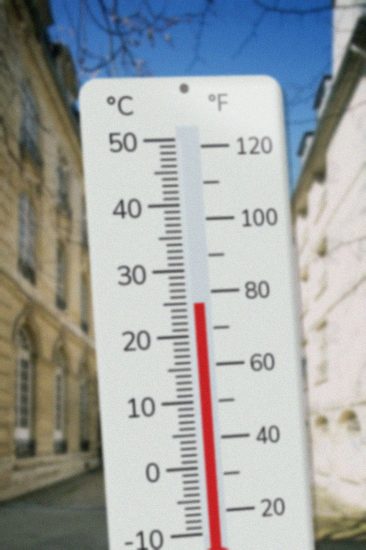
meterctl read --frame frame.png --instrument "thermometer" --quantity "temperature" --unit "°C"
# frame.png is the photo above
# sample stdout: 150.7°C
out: 25°C
